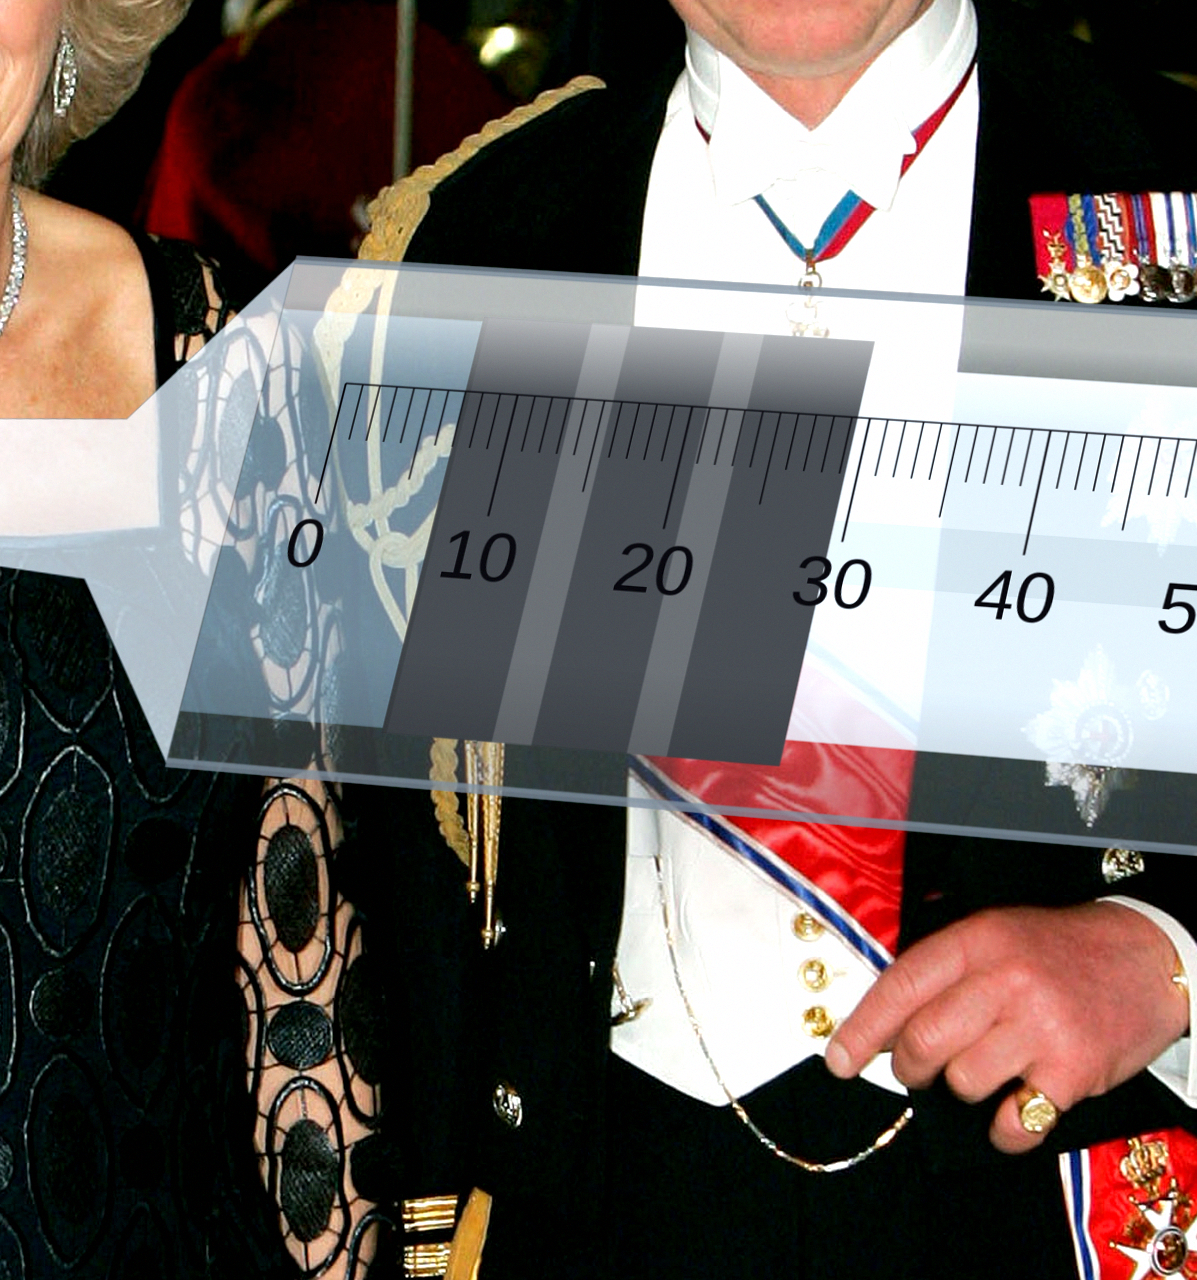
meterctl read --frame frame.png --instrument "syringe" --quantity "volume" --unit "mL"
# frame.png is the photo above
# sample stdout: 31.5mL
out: 7mL
